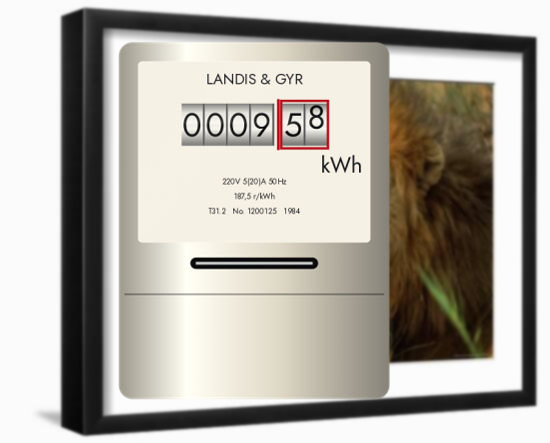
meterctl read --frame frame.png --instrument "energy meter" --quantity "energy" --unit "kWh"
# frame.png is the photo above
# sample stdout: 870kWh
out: 9.58kWh
